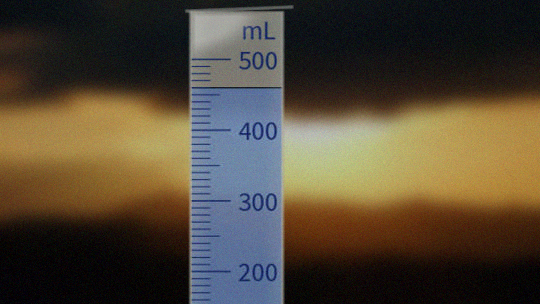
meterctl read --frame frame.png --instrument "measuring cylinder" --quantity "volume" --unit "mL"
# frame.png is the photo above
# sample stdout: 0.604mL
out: 460mL
